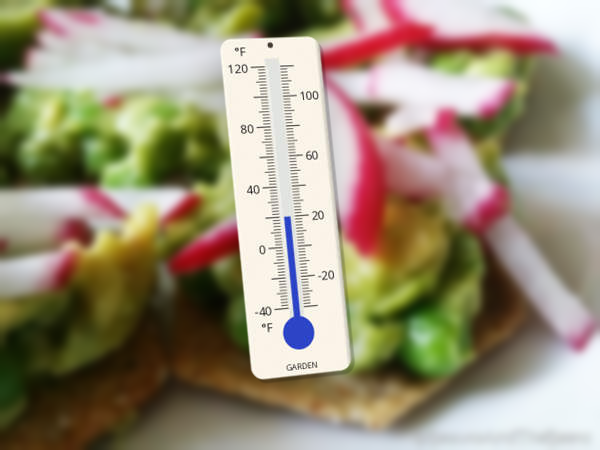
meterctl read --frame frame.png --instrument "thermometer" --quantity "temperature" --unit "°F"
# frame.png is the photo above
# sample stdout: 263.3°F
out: 20°F
